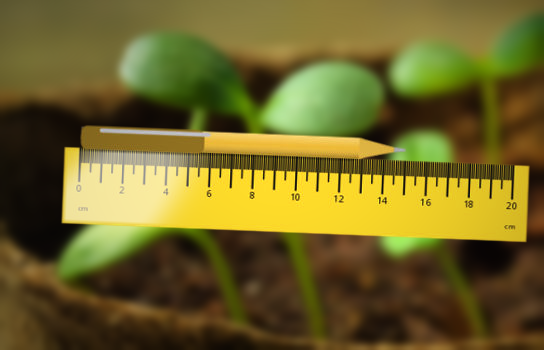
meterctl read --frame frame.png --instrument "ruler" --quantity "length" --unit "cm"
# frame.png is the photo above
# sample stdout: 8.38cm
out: 15cm
